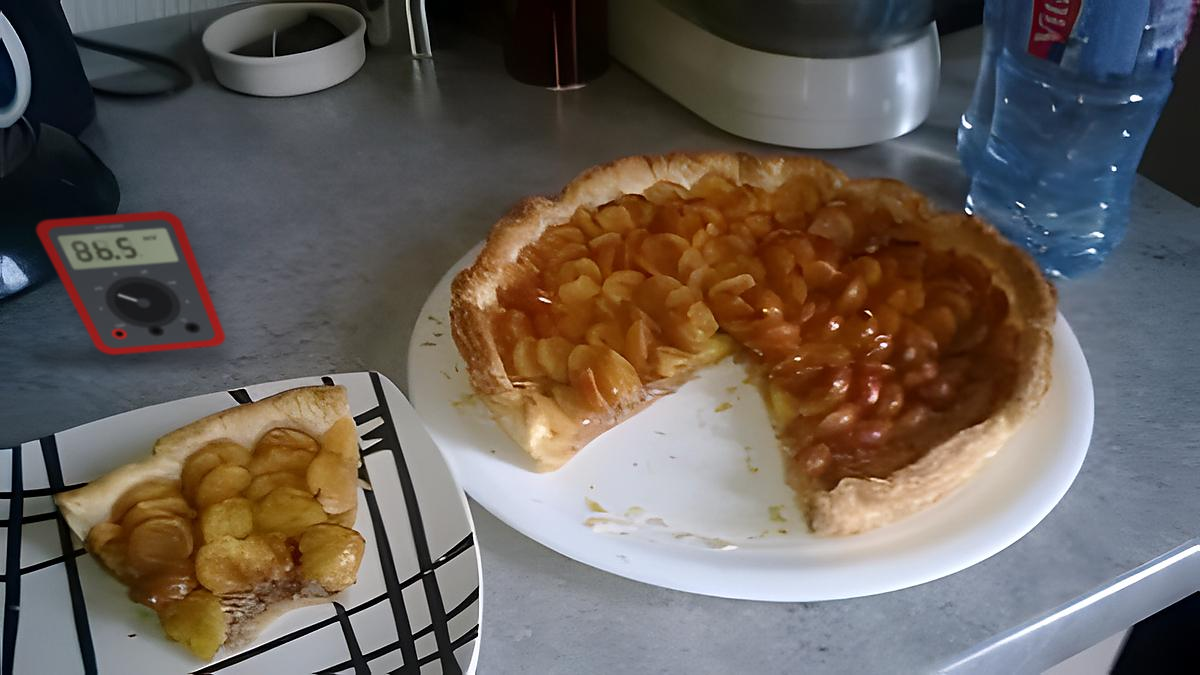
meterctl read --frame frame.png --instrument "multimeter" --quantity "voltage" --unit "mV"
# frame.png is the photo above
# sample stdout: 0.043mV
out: 86.5mV
